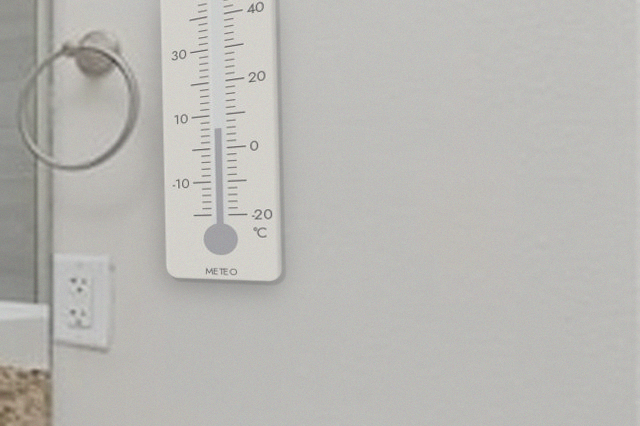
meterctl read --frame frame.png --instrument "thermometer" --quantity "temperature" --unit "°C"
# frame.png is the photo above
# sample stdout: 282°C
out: 6°C
